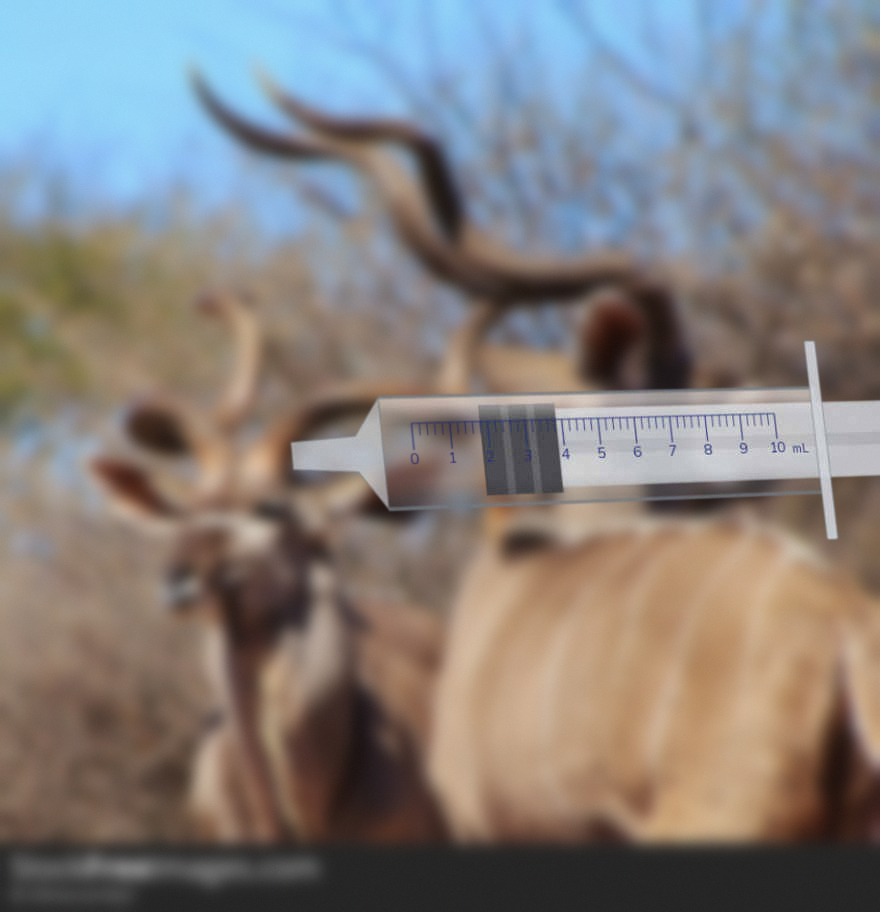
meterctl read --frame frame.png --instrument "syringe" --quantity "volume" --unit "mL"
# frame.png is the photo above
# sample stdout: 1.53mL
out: 1.8mL
